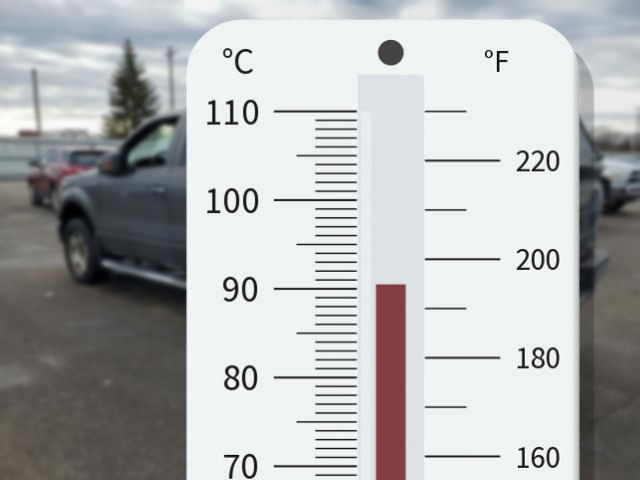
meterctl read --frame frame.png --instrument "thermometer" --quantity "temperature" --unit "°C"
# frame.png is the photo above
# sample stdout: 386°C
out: 90.5°C
